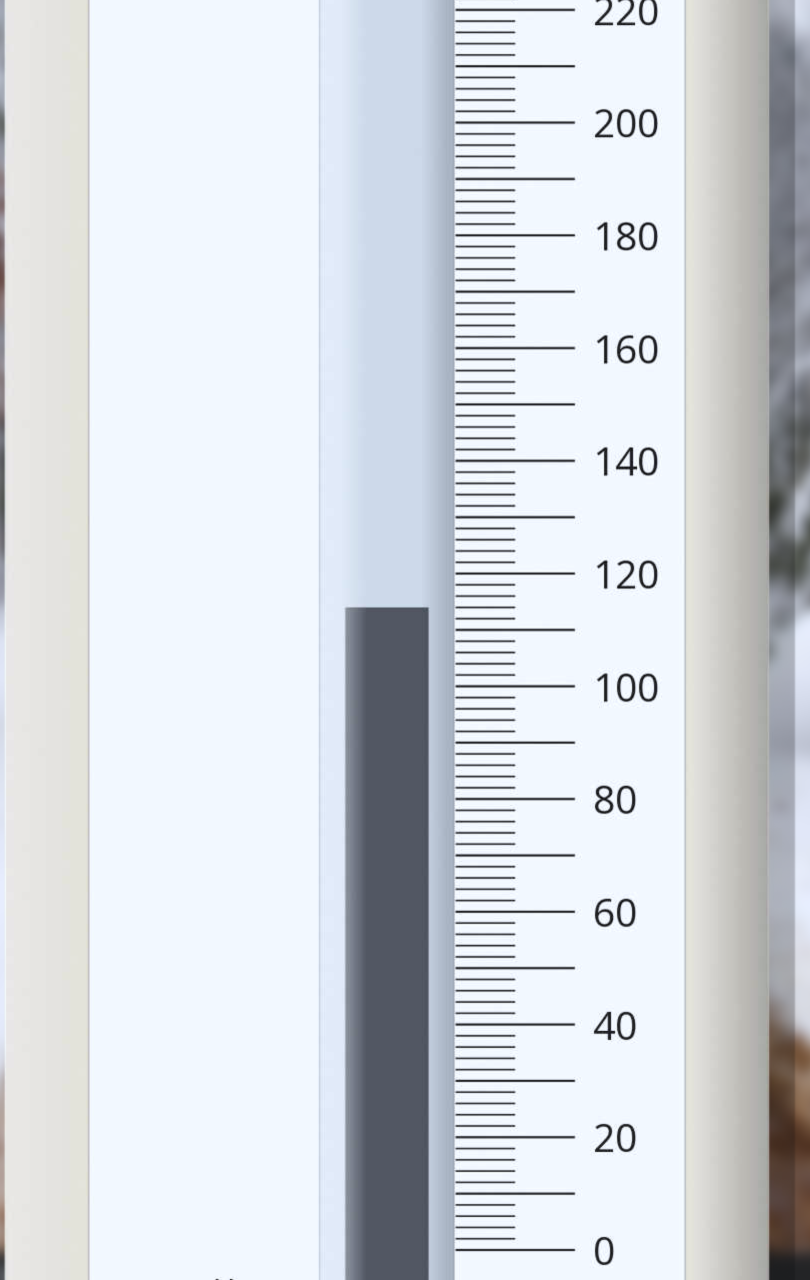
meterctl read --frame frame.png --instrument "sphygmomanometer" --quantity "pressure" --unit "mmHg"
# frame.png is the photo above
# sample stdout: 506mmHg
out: 114mmHg
